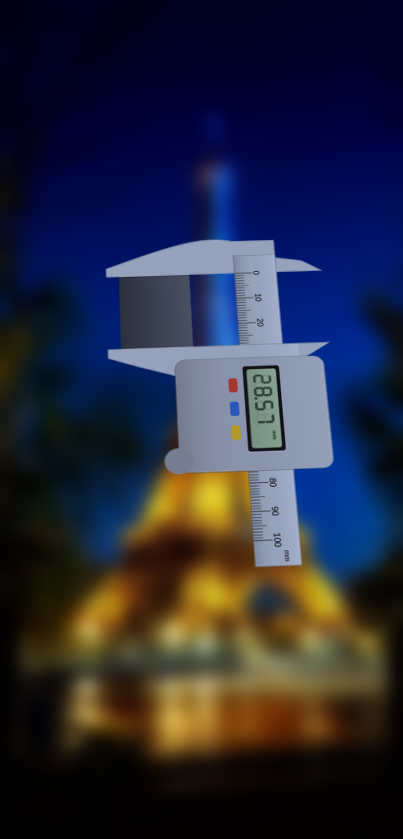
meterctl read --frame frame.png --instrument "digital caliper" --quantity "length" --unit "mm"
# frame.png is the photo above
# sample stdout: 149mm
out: 28.57mm
